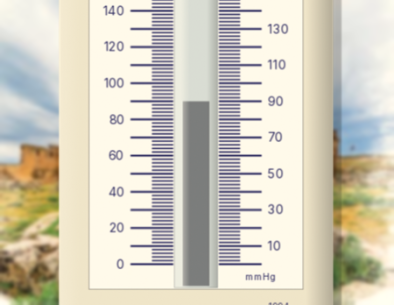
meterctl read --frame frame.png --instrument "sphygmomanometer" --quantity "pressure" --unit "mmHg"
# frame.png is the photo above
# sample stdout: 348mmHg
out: 90mmHg
